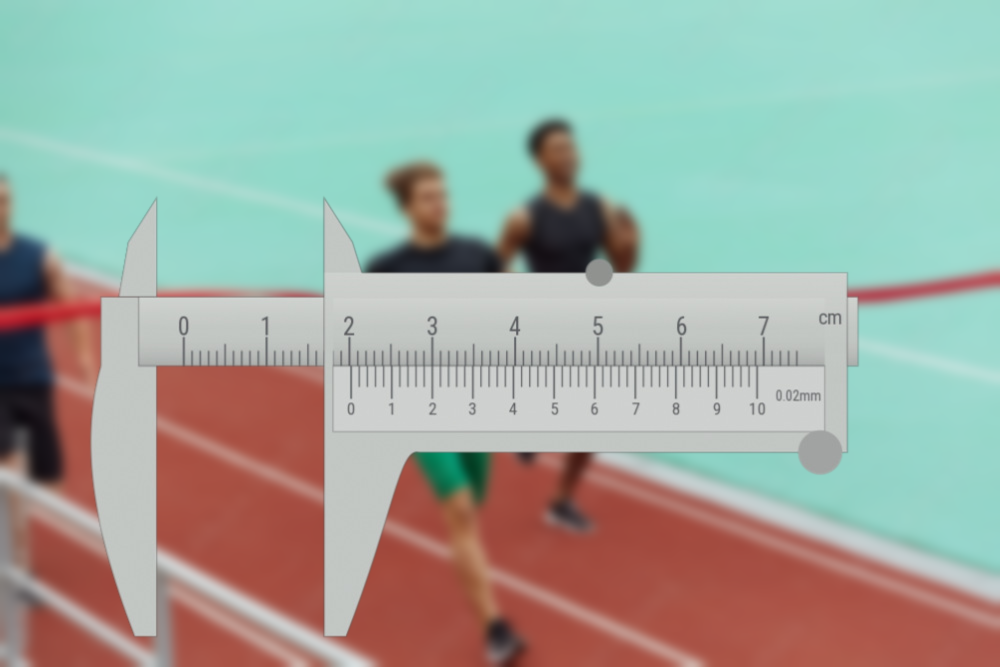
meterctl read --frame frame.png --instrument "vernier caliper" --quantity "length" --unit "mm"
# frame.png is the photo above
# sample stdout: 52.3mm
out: 20.2mm
